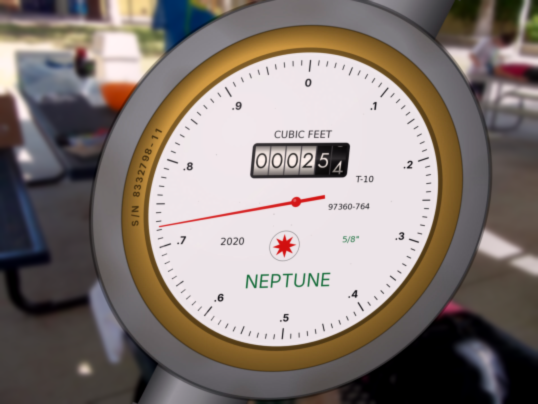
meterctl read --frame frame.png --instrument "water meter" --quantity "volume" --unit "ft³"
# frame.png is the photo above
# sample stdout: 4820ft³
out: 253.72ft³
